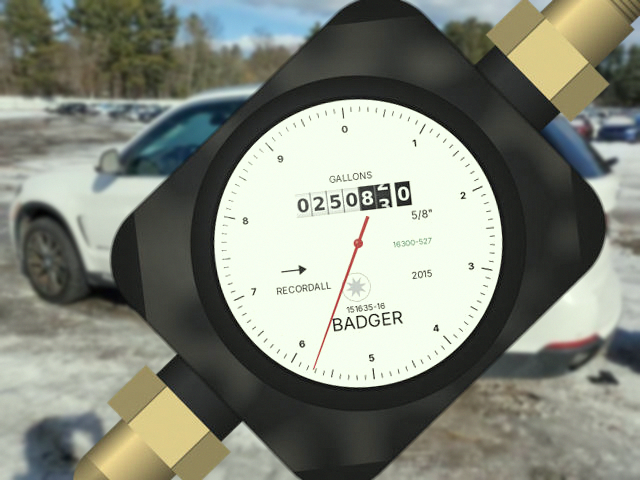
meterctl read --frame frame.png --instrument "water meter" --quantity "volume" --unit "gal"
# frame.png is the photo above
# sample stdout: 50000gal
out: 250825.7gal
